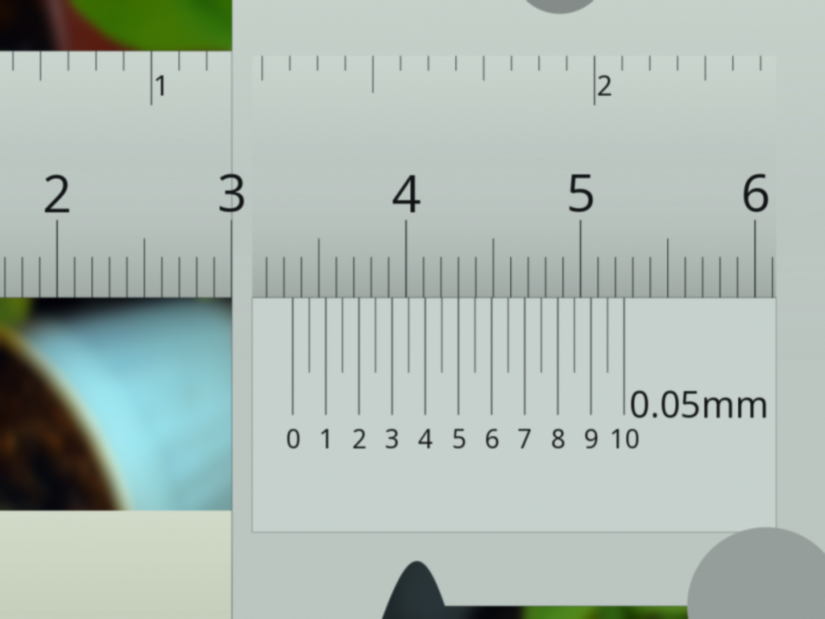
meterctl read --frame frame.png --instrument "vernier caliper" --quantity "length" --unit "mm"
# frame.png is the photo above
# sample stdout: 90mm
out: 33.5mm
